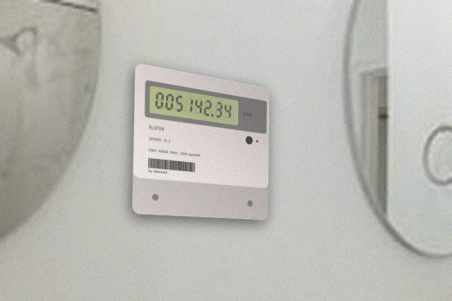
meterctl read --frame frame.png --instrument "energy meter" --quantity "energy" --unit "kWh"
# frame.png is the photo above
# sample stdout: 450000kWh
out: 5142.34kWh
